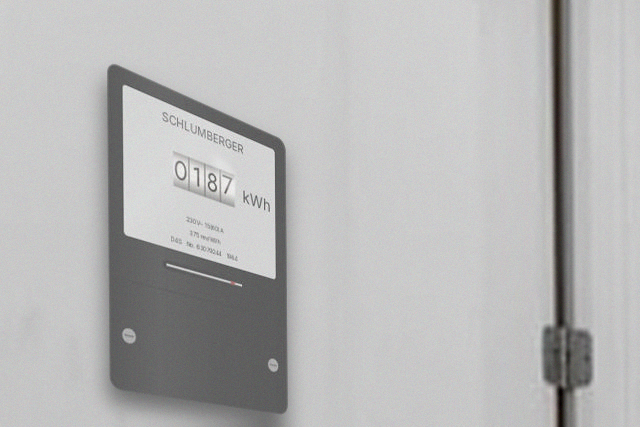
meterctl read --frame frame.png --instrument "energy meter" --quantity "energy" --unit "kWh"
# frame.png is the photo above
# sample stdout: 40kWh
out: 187kWh
